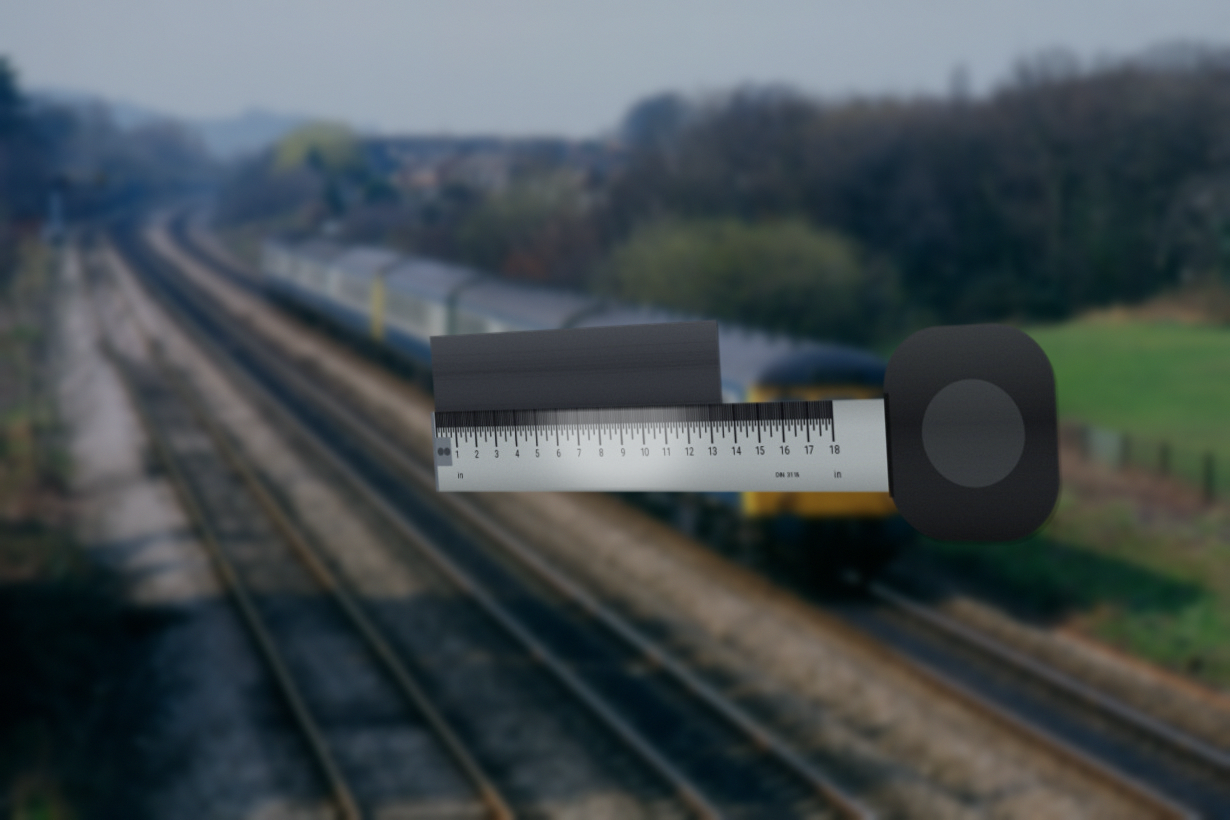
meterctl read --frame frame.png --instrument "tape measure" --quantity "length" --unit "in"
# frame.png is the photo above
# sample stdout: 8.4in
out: 13.5in
